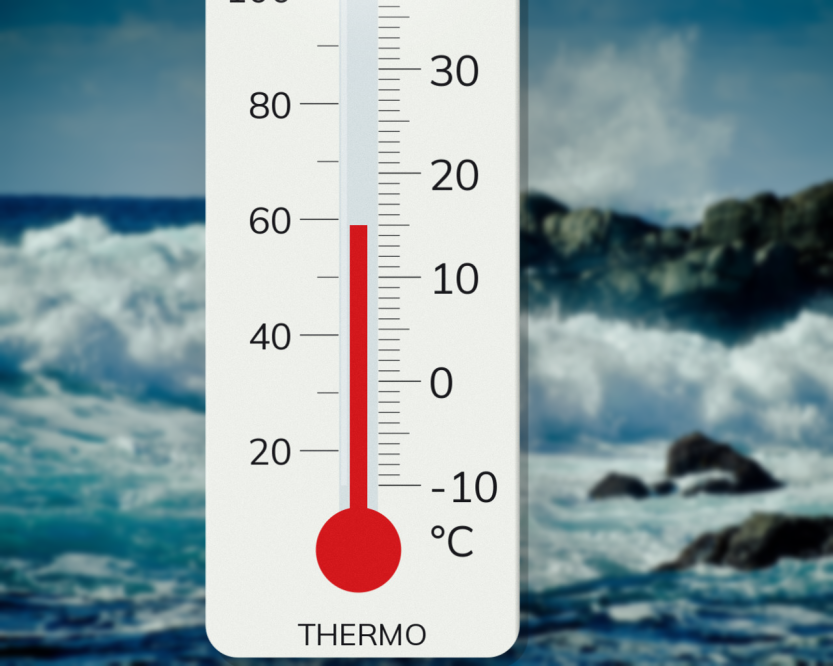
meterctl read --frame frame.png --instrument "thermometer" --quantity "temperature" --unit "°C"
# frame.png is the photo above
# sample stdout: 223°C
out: 15°C
